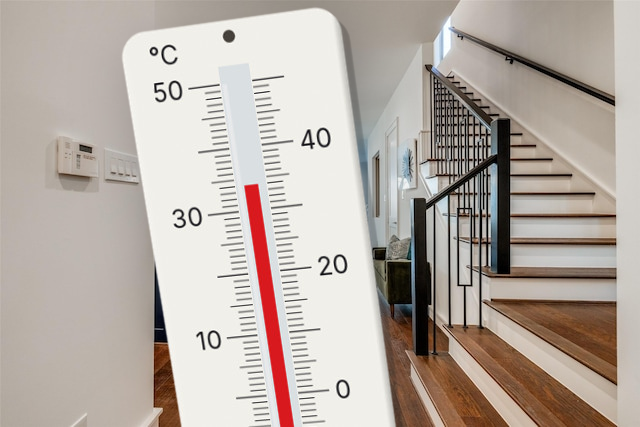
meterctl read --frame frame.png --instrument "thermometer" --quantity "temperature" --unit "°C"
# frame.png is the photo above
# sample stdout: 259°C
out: 34°C
